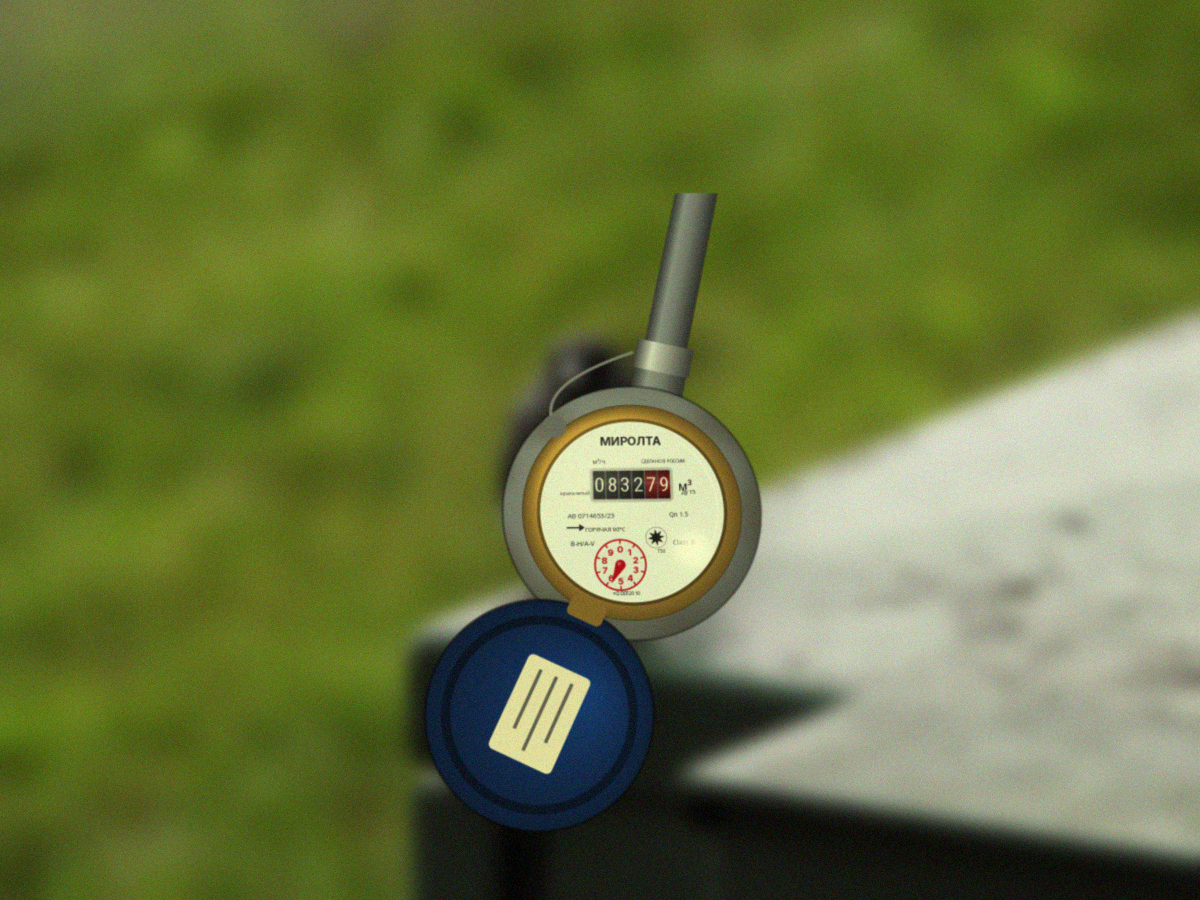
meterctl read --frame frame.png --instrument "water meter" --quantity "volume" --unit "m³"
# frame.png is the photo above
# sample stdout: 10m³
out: 832.795m³
